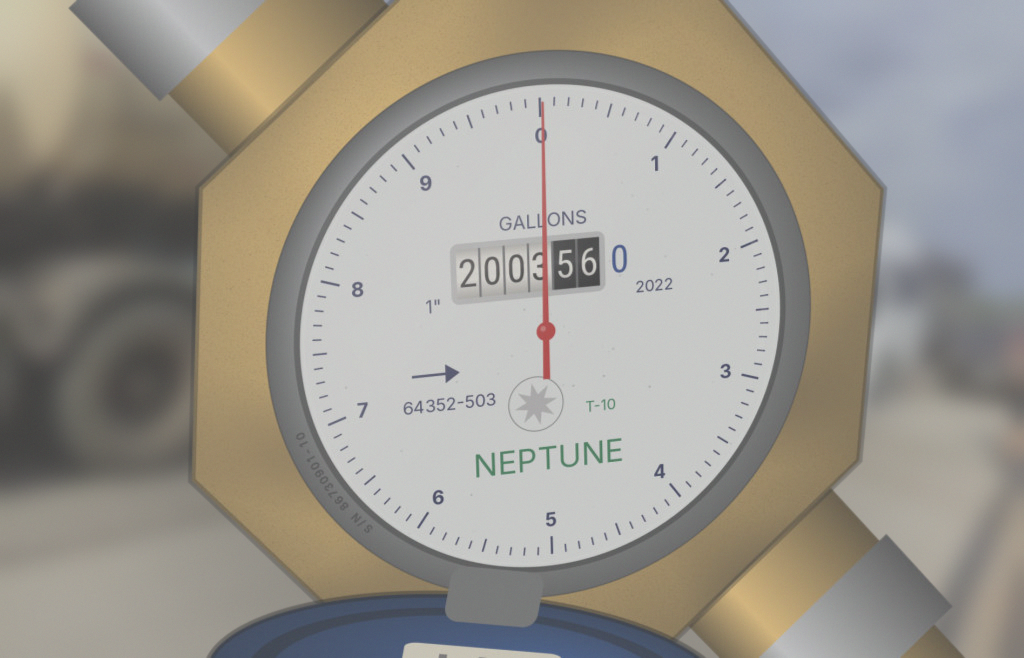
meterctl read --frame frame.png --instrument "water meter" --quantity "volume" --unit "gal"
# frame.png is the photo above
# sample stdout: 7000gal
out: 2003560.0gal
